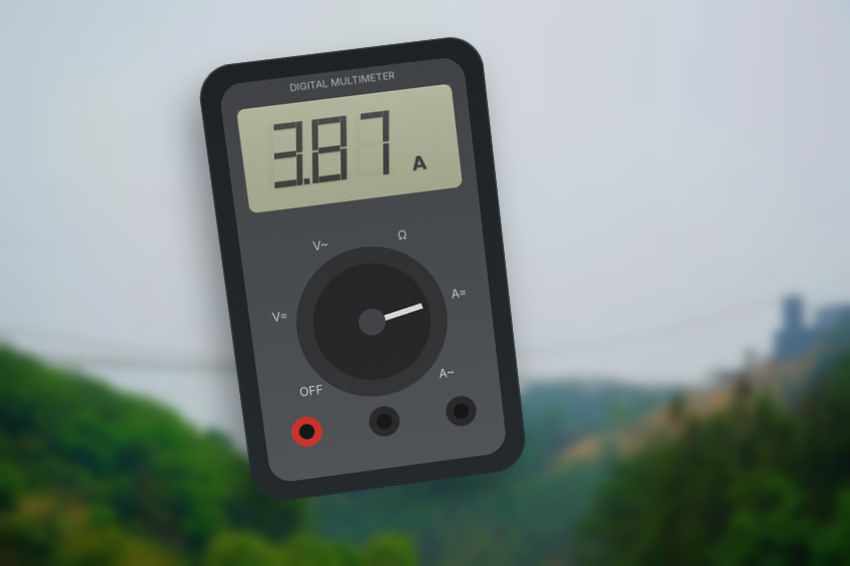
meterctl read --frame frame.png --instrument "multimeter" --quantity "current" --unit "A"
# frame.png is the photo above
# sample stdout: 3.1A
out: 3.87A
